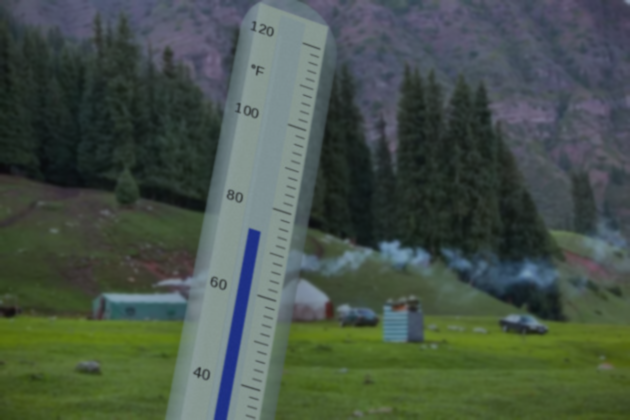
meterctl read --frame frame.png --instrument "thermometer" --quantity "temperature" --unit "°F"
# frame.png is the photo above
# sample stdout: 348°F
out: 74°F
